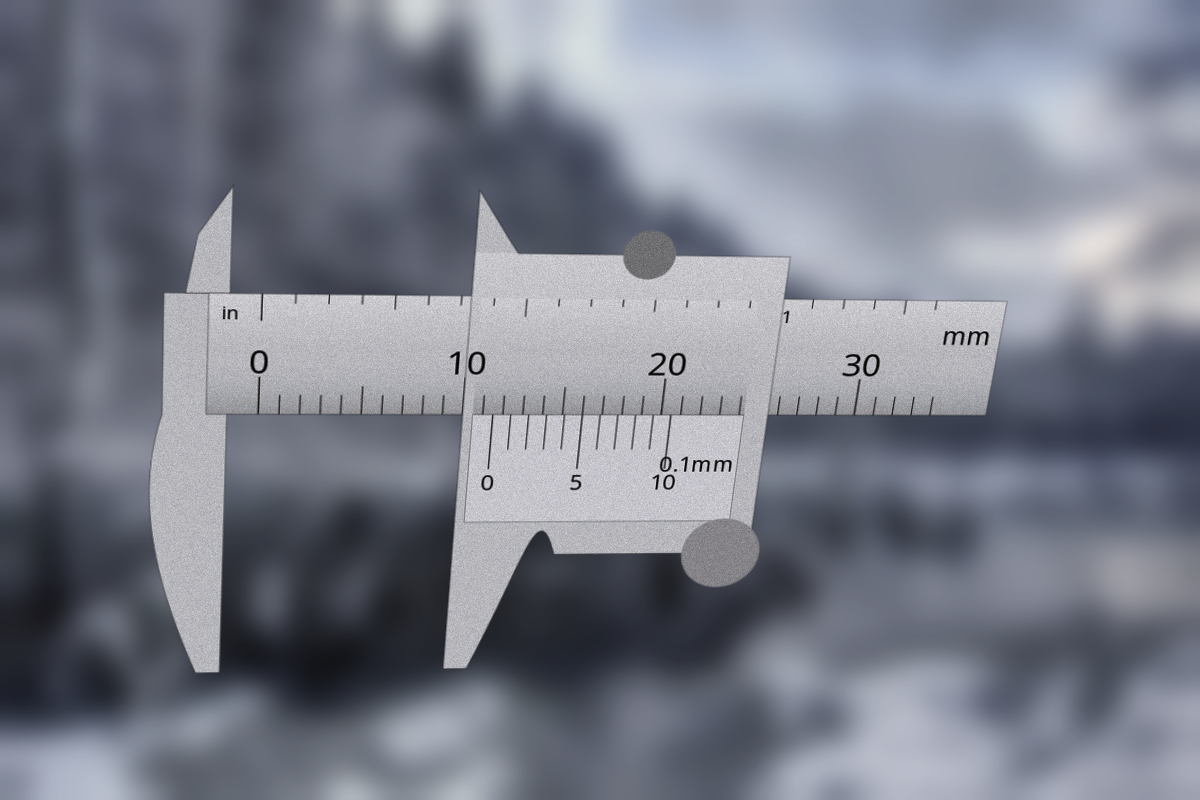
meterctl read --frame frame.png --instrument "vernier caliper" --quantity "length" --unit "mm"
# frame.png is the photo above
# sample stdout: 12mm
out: 11.5mm
